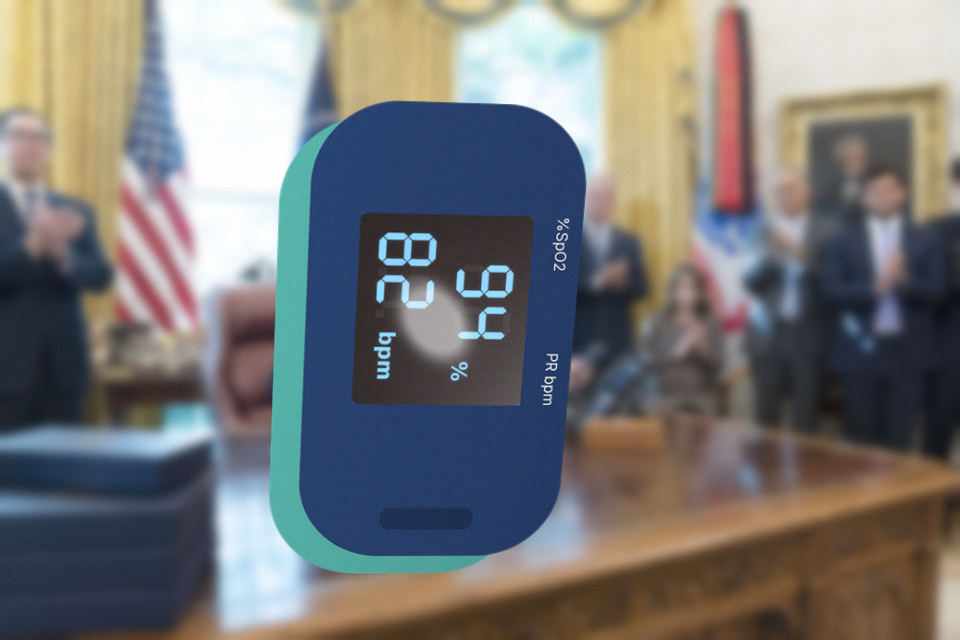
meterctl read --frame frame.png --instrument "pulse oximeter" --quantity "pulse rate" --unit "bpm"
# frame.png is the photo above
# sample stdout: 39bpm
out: 82bpm
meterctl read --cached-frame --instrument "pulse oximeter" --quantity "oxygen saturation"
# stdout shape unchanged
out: 94%
